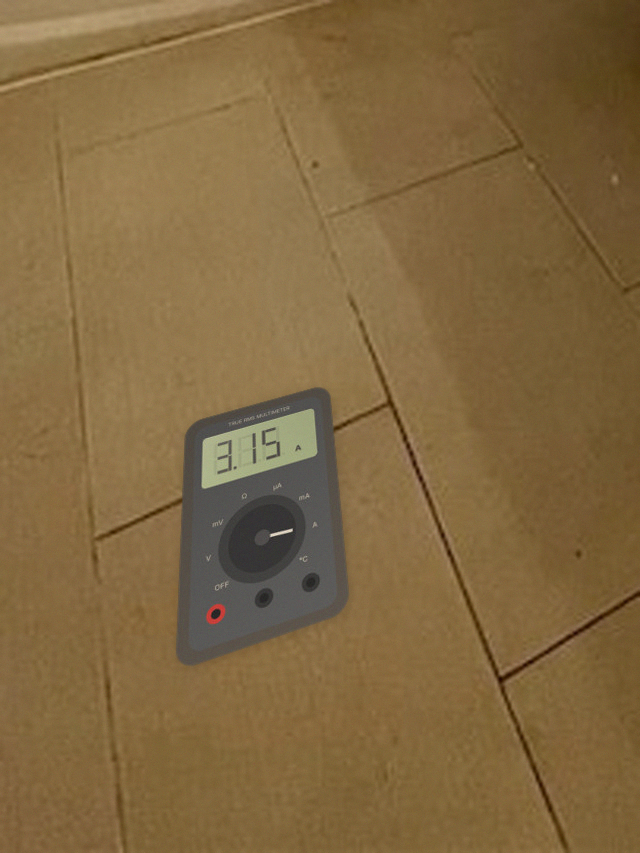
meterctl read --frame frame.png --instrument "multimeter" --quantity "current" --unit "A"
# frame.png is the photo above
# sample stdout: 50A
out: 3.15A
